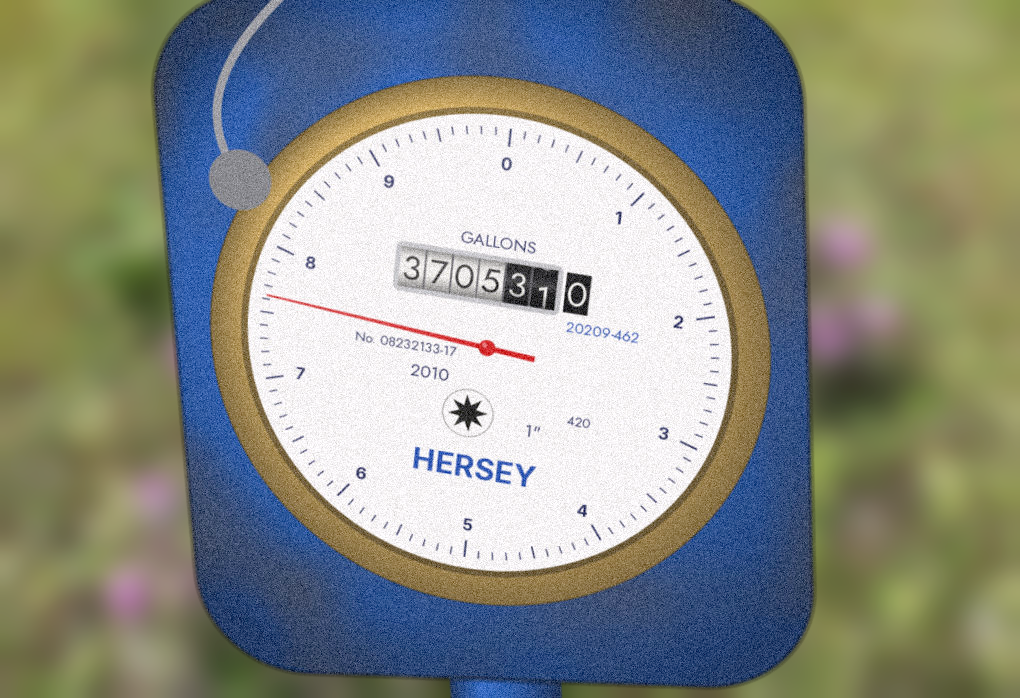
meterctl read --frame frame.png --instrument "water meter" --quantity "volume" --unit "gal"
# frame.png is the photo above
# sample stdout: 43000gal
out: 3705307.6gal
